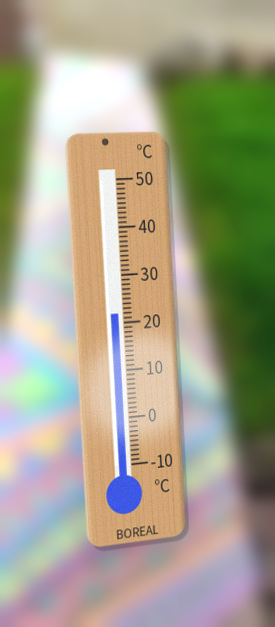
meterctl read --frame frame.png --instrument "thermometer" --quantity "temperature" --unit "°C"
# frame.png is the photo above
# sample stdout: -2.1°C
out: 22°C
